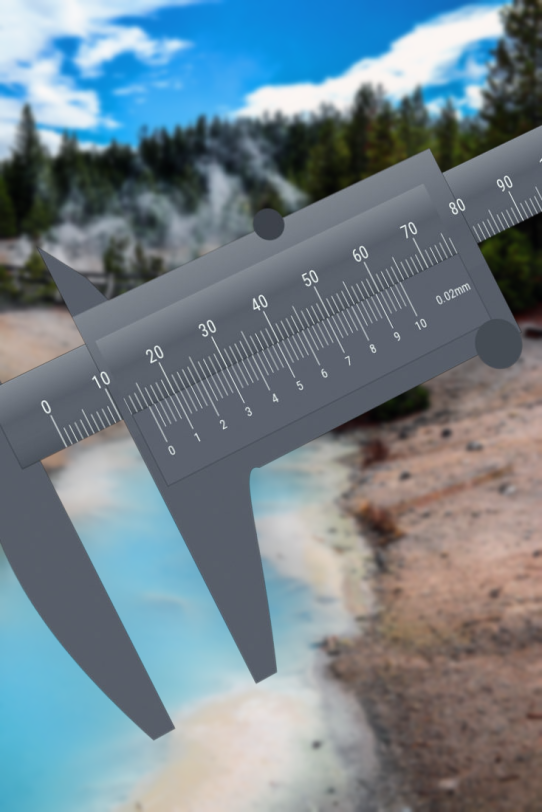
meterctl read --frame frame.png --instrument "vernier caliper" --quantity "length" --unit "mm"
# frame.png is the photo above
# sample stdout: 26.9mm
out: 15.2mm
